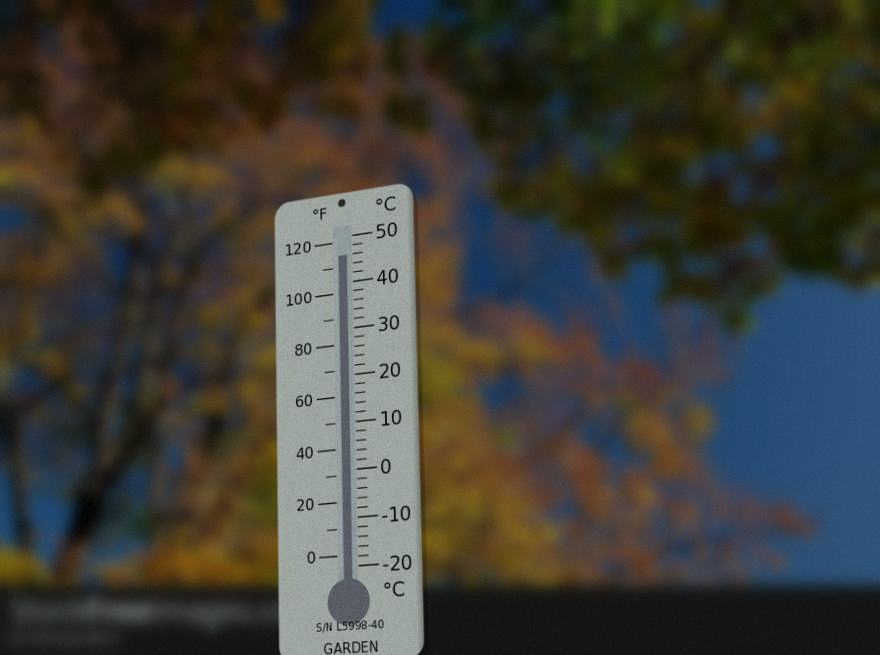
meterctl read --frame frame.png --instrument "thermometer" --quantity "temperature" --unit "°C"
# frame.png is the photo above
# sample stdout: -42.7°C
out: 46°C
